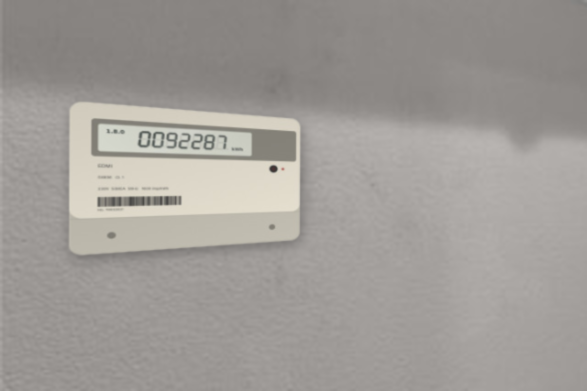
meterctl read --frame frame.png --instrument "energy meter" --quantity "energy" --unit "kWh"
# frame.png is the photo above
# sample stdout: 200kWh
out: 92287kWh
